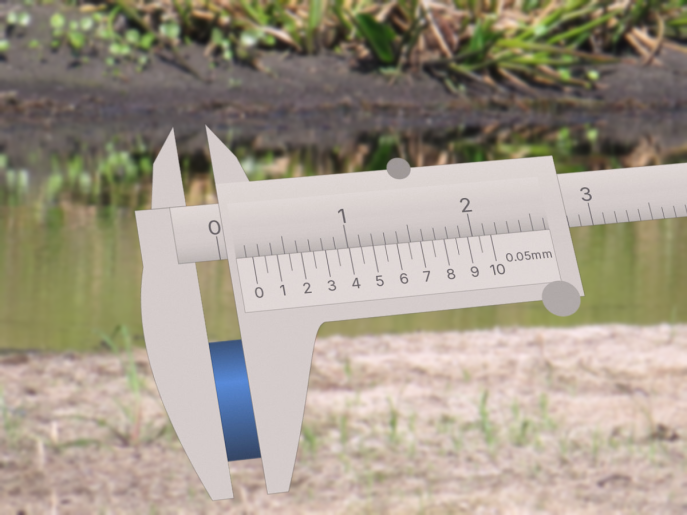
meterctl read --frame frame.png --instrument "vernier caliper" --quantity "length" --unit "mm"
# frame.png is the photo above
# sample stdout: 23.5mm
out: 2.5mm
